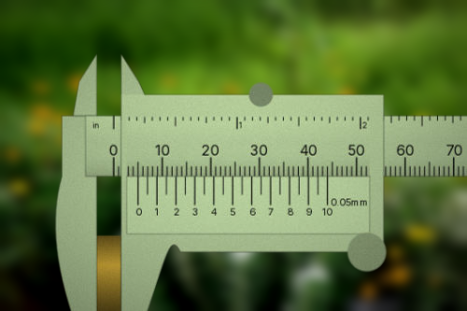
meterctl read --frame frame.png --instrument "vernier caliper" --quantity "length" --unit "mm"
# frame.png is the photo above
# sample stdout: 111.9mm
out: 5.0mm
